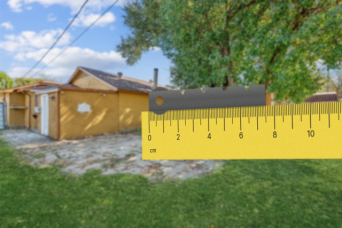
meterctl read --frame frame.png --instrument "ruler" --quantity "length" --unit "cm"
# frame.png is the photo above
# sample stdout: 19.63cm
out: 7.5cm
